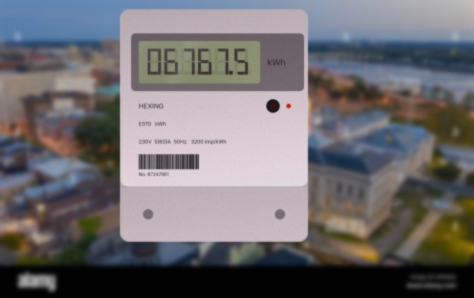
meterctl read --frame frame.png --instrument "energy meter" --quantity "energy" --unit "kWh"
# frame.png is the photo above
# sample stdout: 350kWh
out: 6767.5kWh
